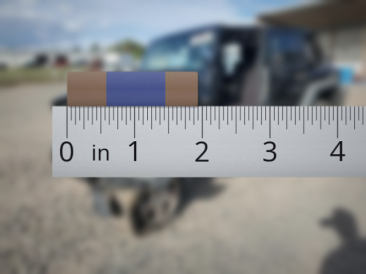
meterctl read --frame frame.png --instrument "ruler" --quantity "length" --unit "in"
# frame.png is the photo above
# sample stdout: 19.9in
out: 1.9375in
